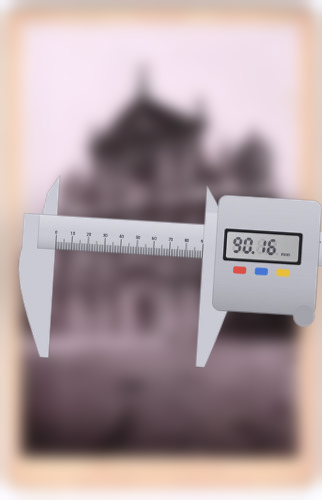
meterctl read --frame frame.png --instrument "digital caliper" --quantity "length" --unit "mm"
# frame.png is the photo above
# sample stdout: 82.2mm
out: 90.16mm
